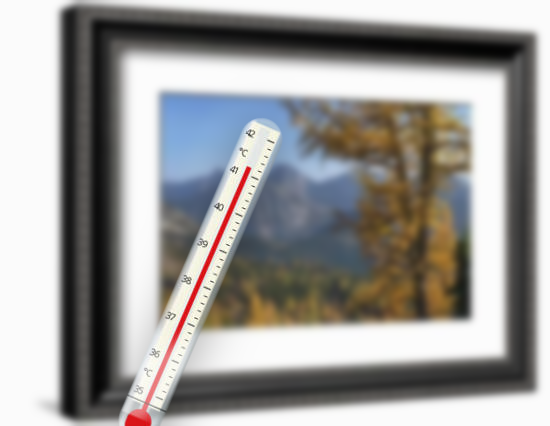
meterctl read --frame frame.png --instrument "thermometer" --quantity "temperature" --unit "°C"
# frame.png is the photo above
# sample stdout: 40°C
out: 41.2°C
